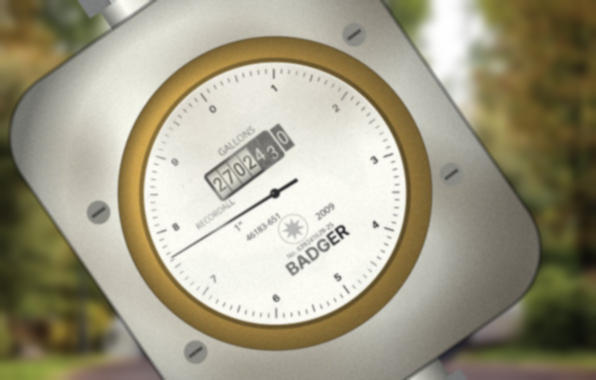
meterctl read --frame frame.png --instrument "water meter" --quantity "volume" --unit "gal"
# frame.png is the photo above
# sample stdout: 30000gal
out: 2702427.6gal
